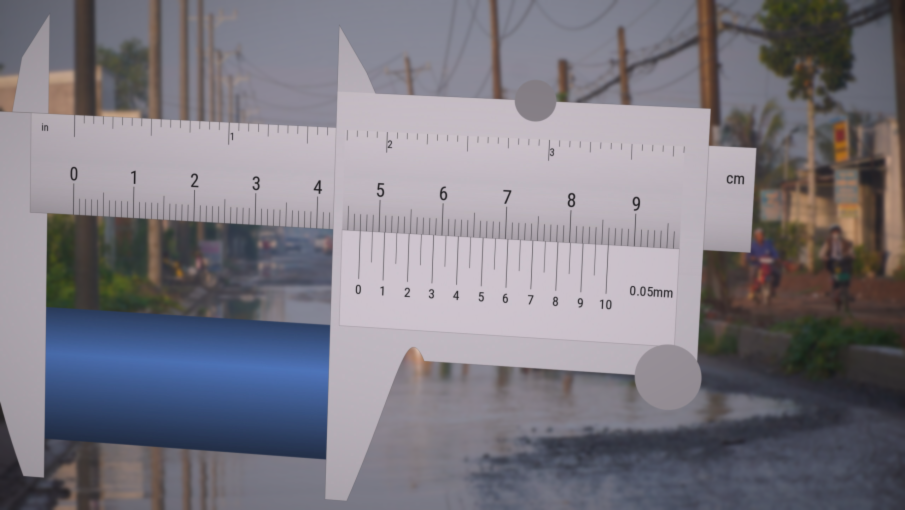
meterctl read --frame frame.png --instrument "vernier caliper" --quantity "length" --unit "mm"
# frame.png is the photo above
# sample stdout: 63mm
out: 47.0mm
